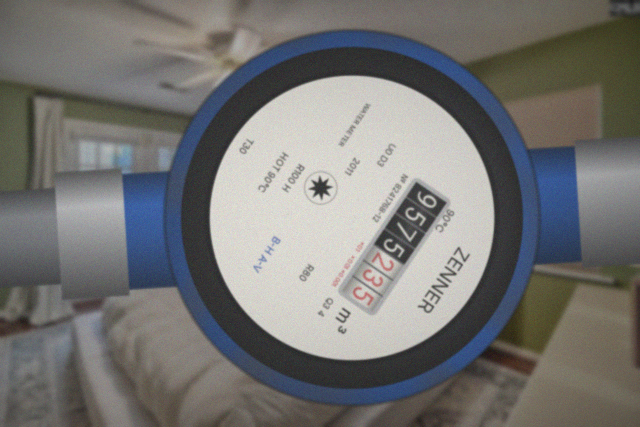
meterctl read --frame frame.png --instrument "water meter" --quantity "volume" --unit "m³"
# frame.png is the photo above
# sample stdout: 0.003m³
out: 9575.235m³
